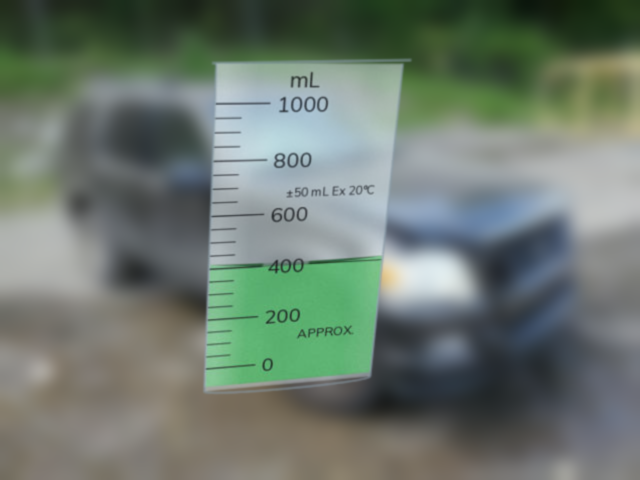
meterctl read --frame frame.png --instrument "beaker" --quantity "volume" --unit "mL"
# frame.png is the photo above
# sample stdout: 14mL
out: 400mL
